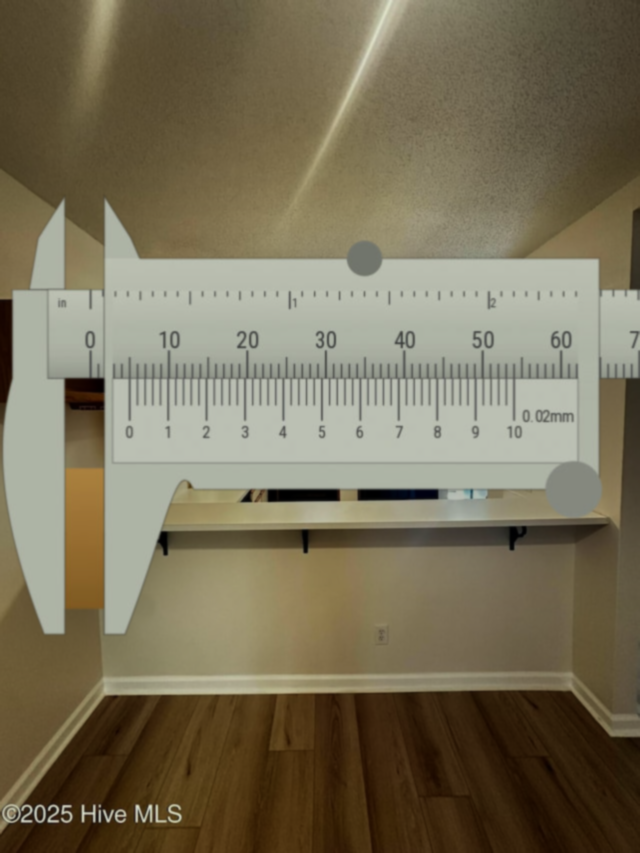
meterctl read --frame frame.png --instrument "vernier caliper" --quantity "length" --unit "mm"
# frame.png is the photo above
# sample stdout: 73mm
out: 5.0mm
